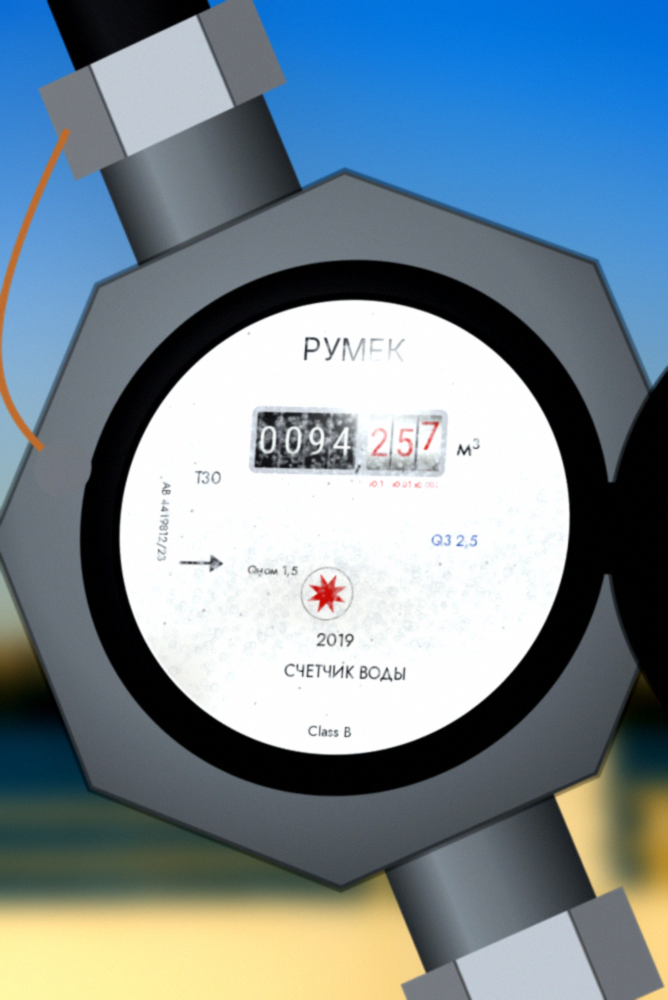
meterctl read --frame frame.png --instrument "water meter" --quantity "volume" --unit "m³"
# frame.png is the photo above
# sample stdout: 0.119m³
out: 94.257m³
